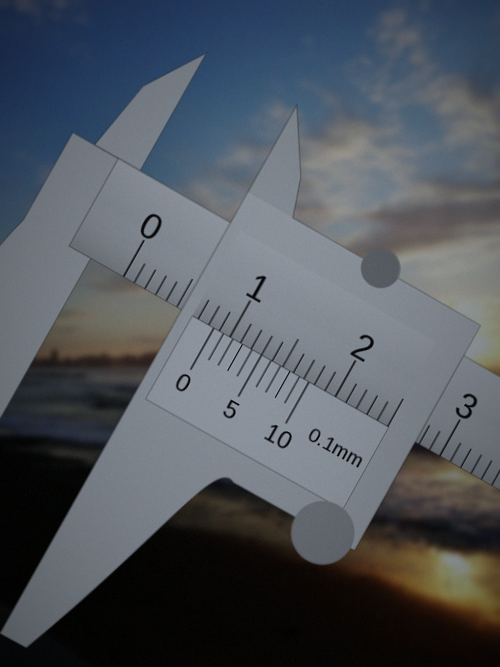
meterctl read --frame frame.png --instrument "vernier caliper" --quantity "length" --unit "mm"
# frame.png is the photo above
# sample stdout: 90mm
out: 8.5mm
